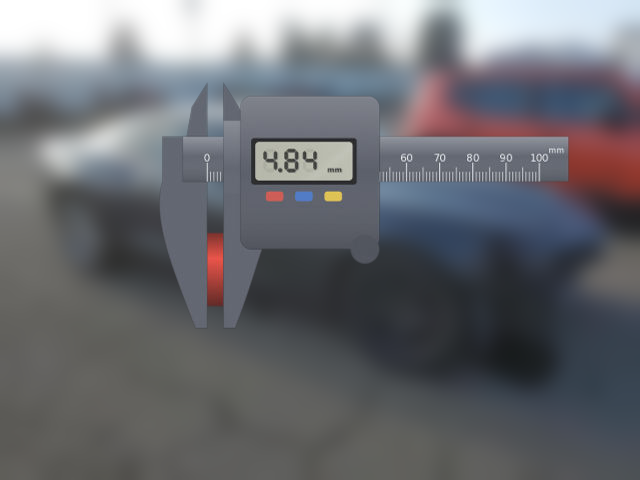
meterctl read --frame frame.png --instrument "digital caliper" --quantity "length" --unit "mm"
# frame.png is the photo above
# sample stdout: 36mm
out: 4.84mm
